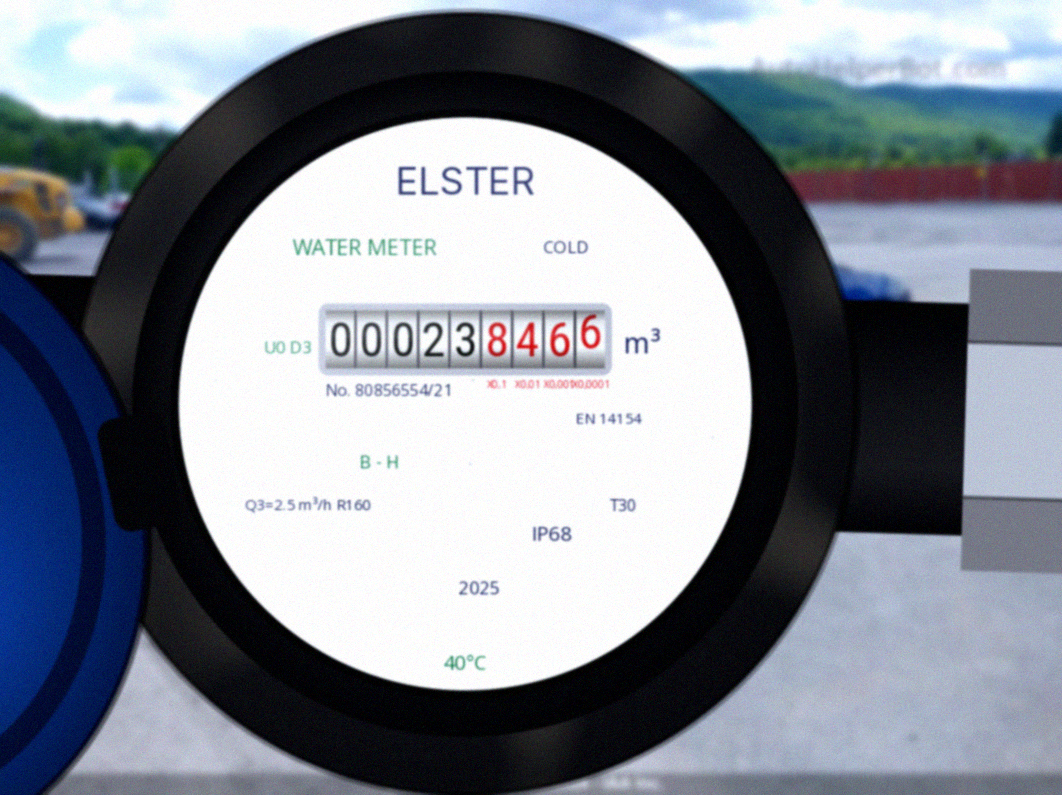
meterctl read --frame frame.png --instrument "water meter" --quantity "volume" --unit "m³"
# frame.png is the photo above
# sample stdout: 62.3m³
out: 23.8466m³
